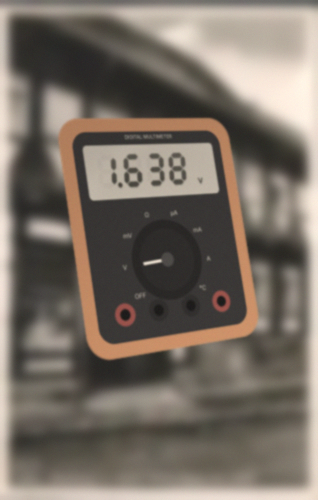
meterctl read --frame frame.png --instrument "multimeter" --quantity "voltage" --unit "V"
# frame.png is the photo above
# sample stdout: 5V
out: 1.638V
